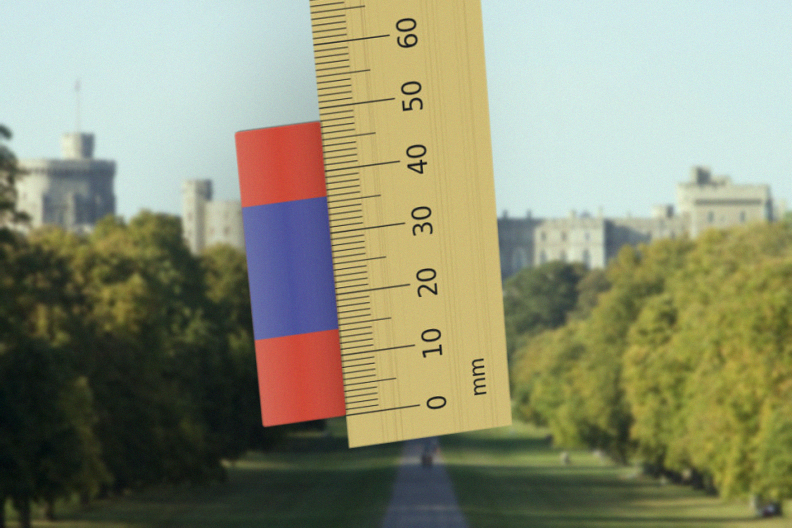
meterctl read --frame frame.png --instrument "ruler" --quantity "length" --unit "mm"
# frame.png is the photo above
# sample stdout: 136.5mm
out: 48mm
